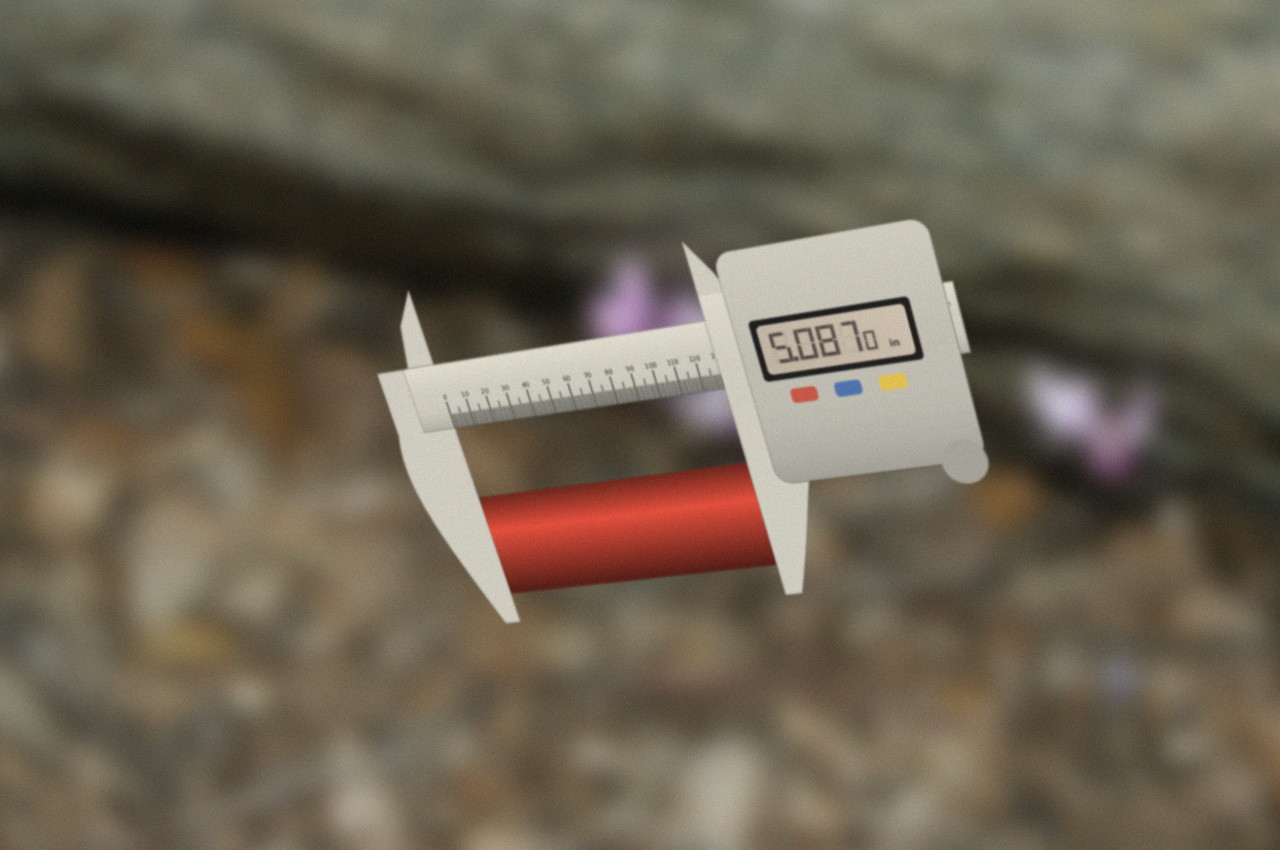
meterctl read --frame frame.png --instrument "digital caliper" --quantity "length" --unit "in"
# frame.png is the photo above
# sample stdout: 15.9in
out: 5.0870in
